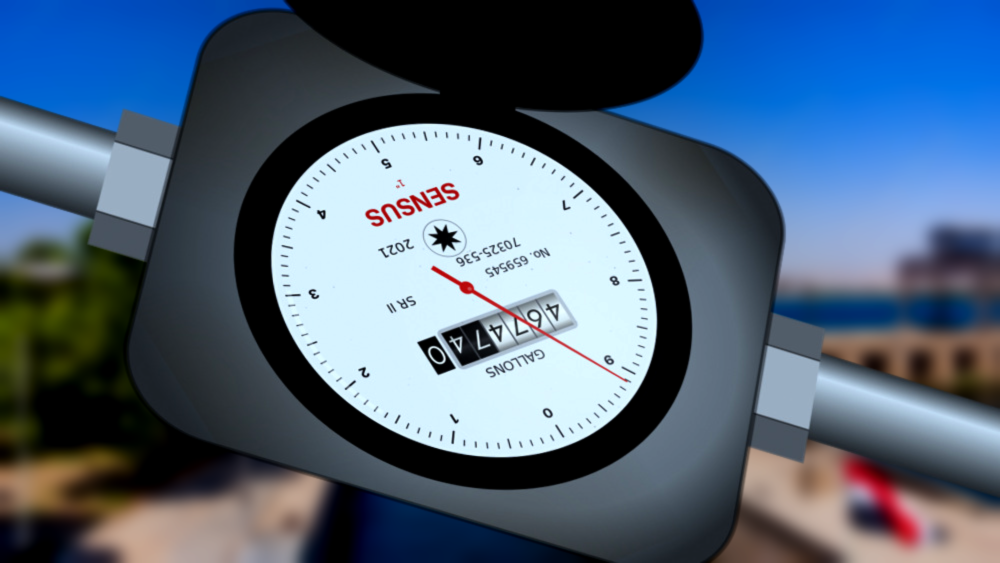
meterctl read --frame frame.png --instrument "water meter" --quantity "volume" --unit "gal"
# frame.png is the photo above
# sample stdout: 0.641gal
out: 4674739.1gal
